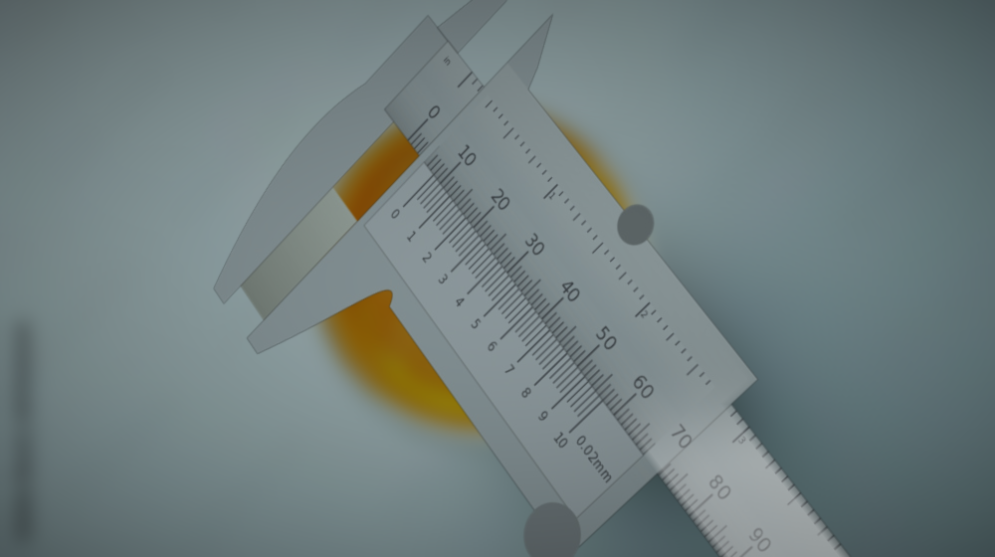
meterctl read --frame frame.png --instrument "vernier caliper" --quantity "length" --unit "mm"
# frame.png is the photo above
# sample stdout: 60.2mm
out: 8.0mm
